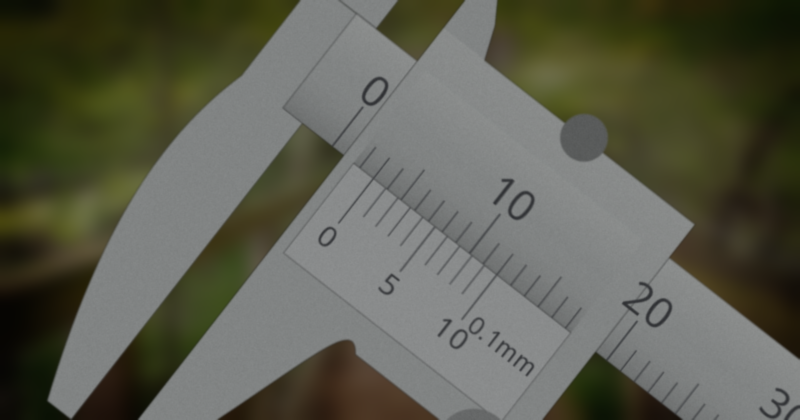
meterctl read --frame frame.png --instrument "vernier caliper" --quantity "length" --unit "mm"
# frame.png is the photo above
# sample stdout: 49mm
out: 3.0mm
